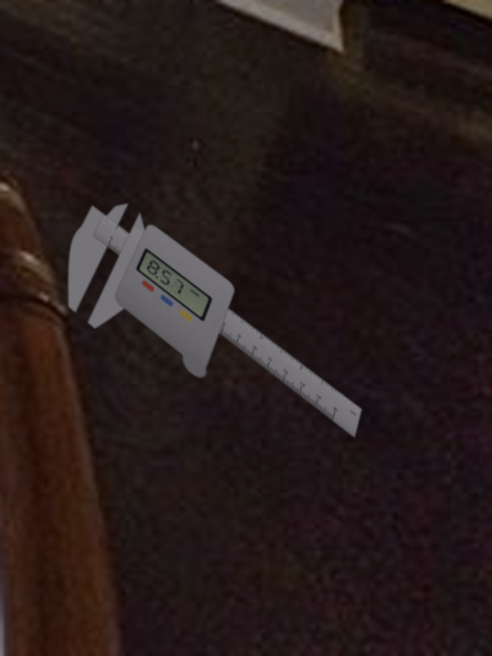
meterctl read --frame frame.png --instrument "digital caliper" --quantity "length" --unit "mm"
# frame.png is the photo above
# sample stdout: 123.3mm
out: 8.57mm
